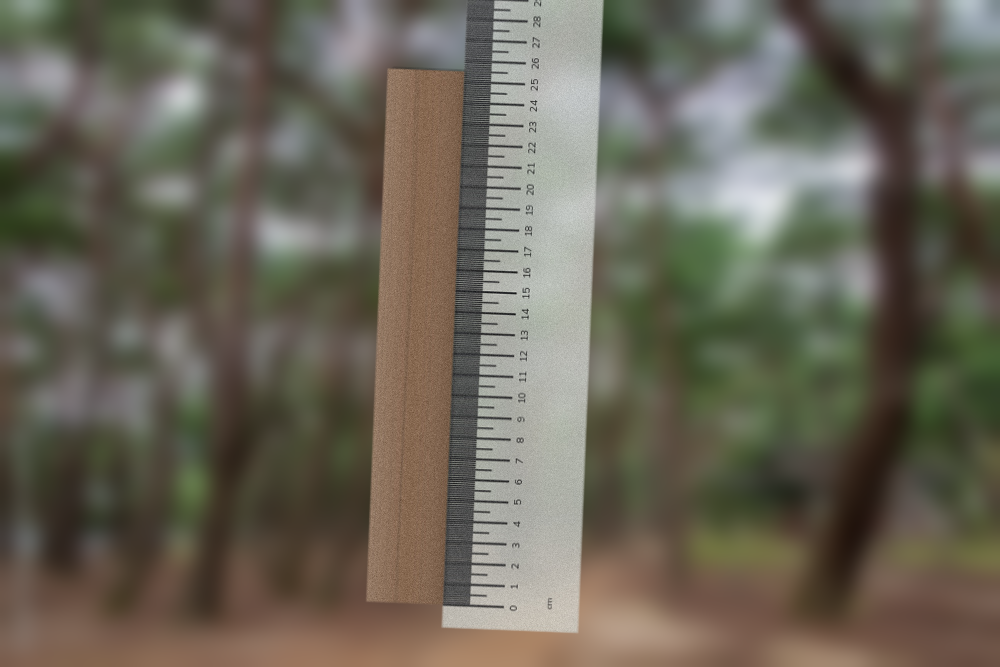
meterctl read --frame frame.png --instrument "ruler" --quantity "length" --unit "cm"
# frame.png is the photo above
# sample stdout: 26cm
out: 25.5cm
